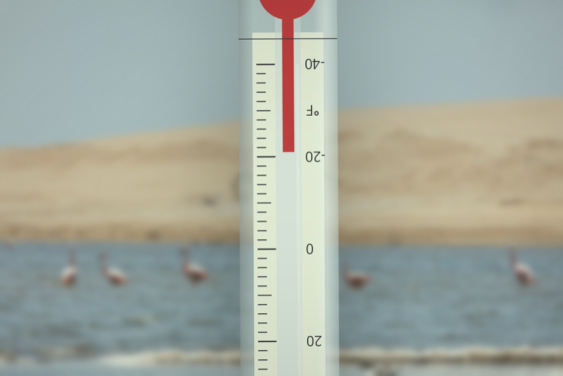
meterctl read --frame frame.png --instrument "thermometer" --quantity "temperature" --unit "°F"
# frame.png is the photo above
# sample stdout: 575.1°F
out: -21°F
